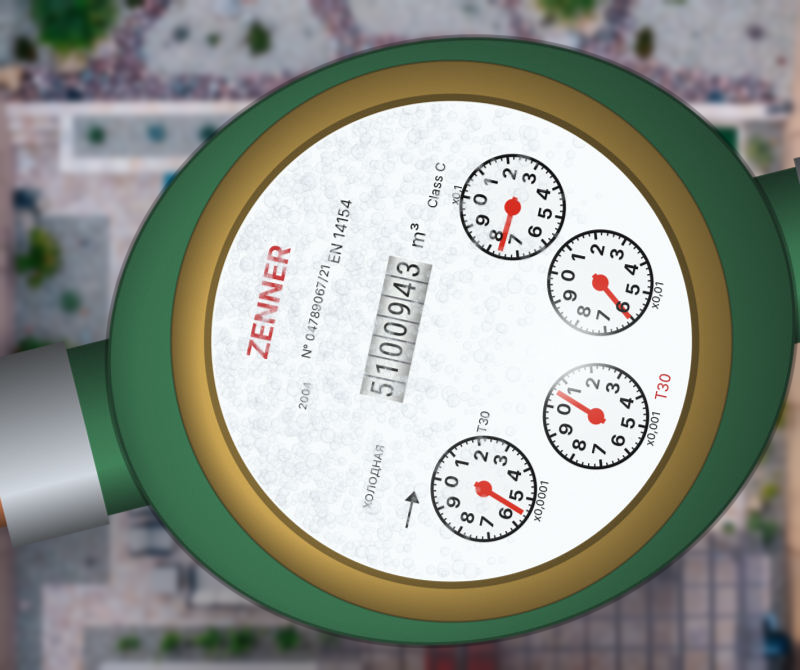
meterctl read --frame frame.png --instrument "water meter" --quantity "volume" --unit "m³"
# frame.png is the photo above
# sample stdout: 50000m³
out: 5100943.7605m³
